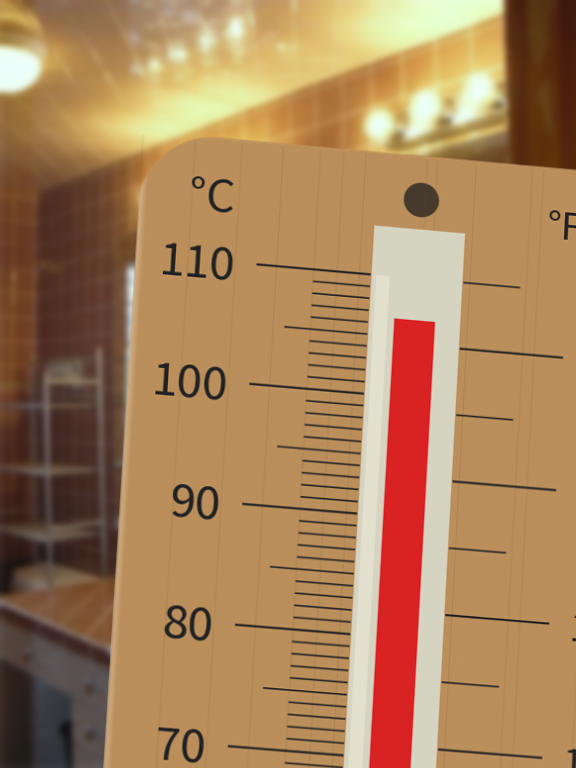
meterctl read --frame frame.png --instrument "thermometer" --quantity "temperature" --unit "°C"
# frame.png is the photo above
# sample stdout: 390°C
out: 106.5°C
